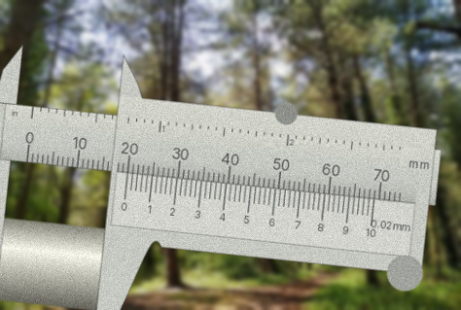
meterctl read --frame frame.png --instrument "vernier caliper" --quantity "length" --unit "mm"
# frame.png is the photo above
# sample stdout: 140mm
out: 20.0mm
